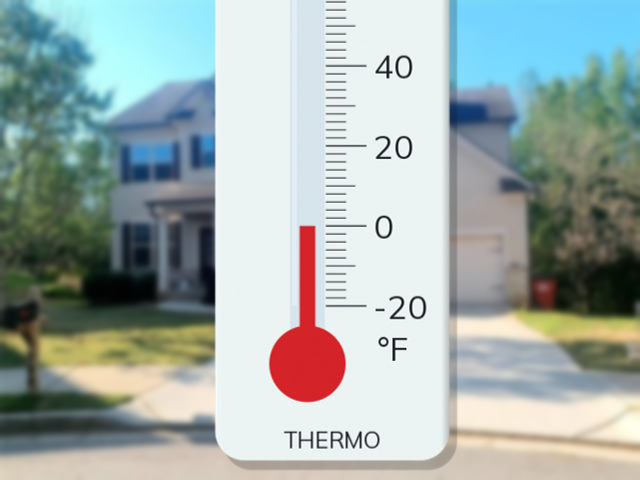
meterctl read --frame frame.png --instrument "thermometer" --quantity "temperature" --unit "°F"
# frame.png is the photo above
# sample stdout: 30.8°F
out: 0°F
